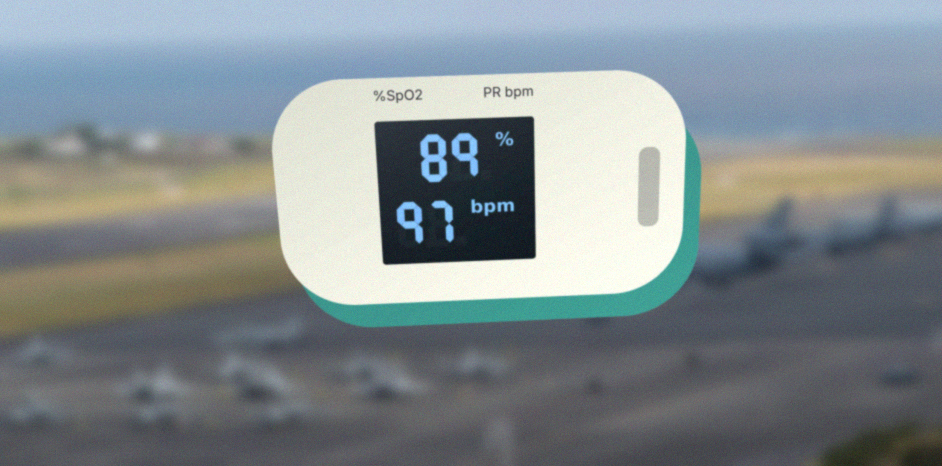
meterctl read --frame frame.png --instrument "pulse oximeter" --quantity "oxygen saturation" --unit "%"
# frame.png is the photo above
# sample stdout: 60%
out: 89%
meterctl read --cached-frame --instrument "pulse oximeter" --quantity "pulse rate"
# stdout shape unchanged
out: 97bpm
